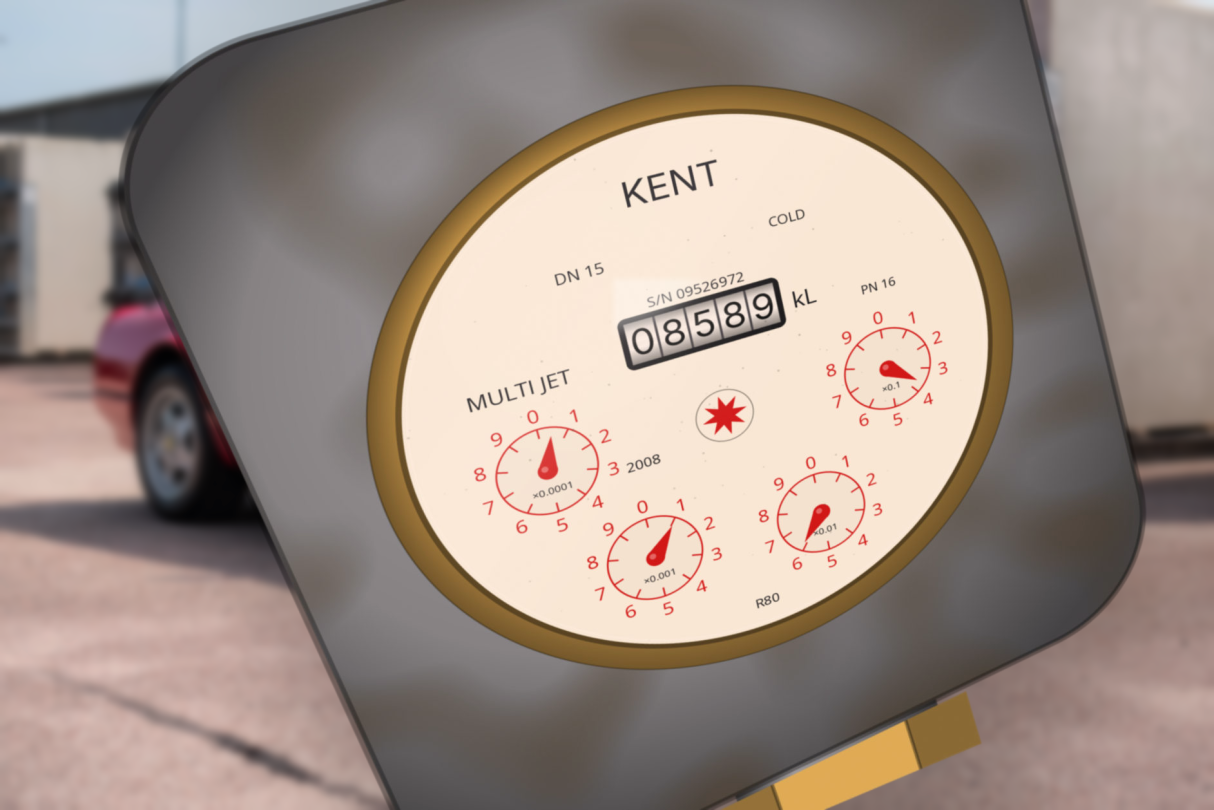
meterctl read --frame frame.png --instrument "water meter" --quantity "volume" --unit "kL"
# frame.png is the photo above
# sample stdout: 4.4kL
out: 8589.3610kL
